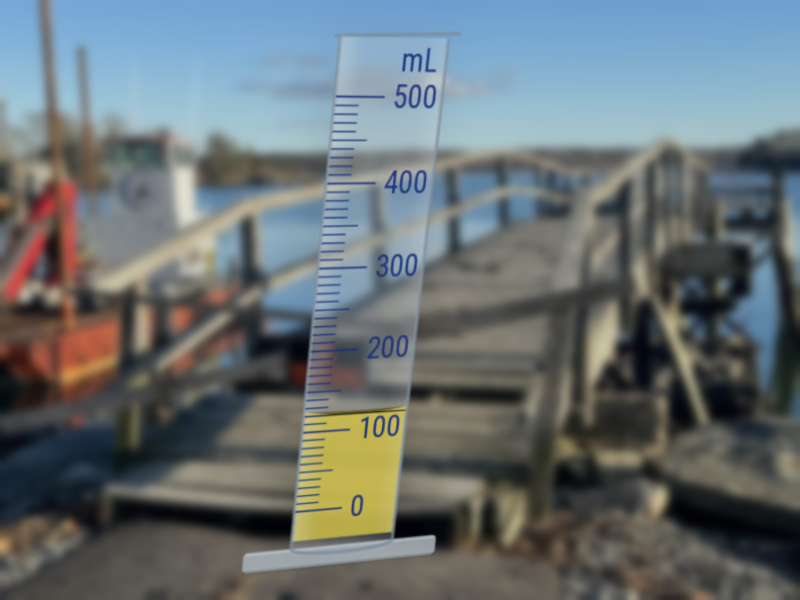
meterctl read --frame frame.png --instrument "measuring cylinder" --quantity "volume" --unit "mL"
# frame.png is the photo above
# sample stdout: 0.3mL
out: 120mL
